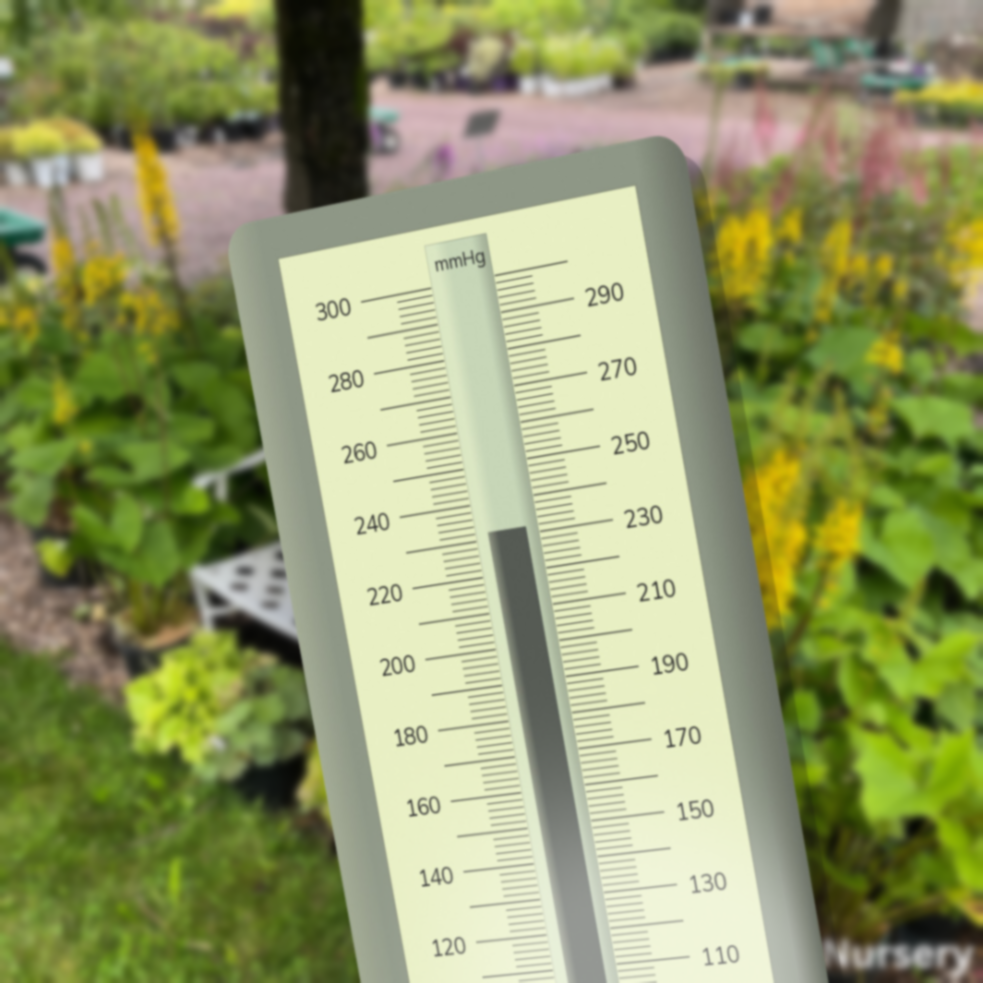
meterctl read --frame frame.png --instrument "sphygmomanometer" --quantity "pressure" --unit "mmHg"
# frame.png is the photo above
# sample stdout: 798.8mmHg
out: 232mmHg
